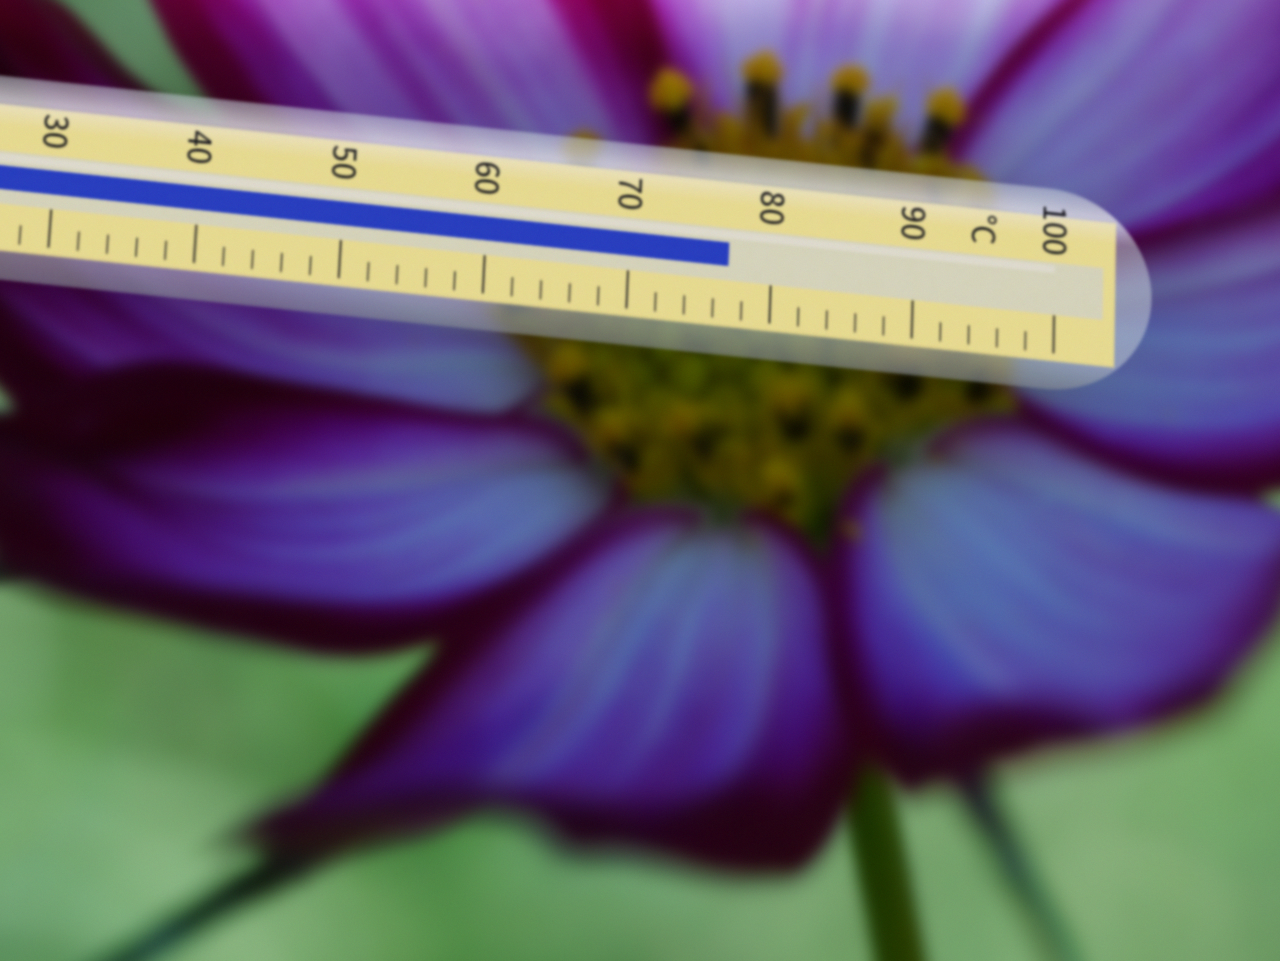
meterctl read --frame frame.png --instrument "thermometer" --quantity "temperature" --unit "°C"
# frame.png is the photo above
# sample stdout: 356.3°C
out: 77°C
